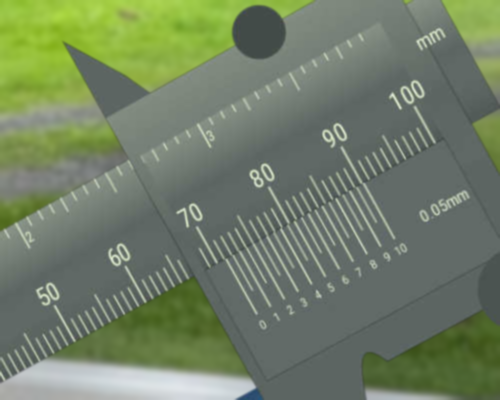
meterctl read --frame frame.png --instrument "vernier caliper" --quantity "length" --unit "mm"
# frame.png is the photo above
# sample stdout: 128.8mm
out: 71.2mm
